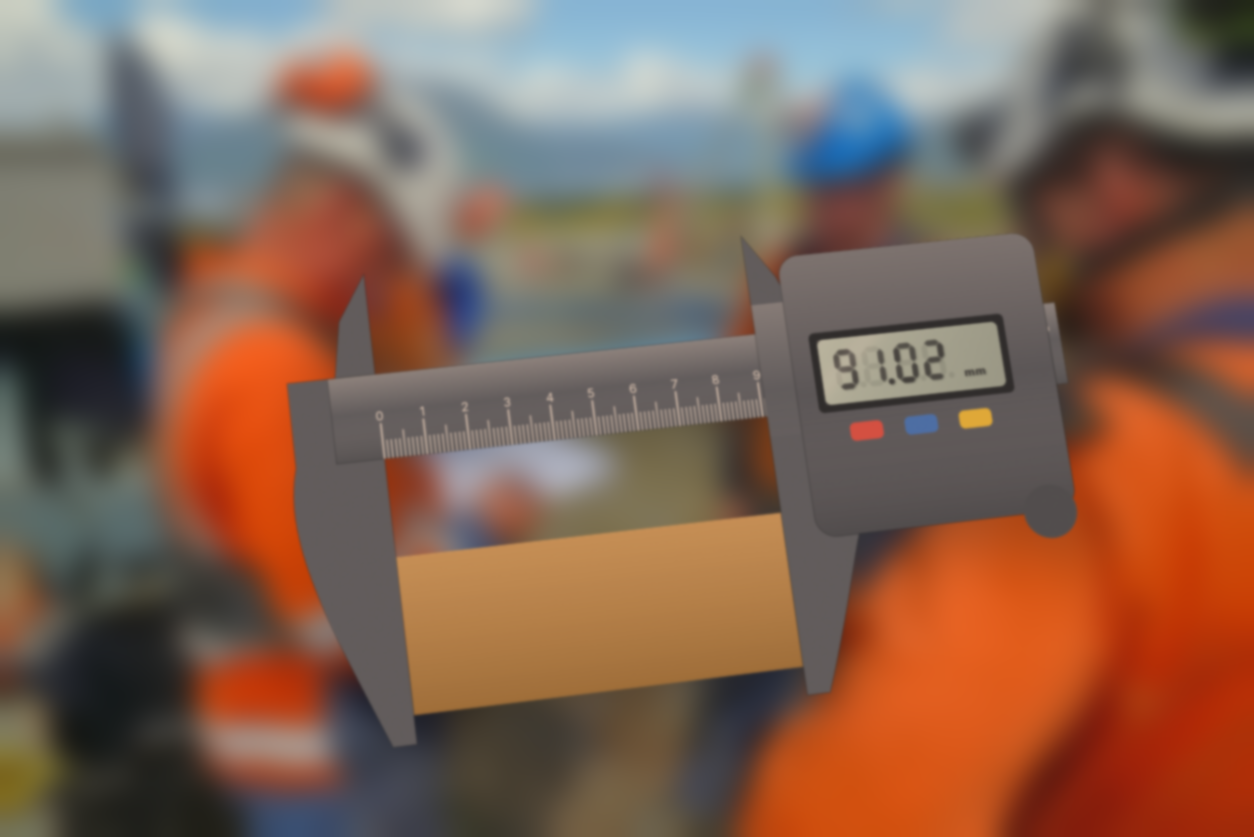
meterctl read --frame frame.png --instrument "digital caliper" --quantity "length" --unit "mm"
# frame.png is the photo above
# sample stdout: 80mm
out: 91.02mm
